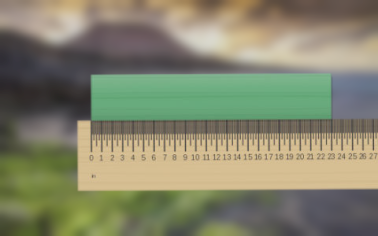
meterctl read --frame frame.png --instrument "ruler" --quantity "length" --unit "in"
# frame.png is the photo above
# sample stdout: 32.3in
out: 23in
